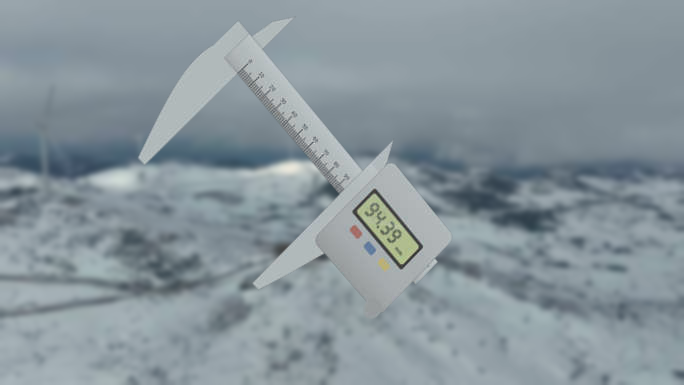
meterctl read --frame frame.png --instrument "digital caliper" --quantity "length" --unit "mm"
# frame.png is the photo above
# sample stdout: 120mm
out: 94.39mm
